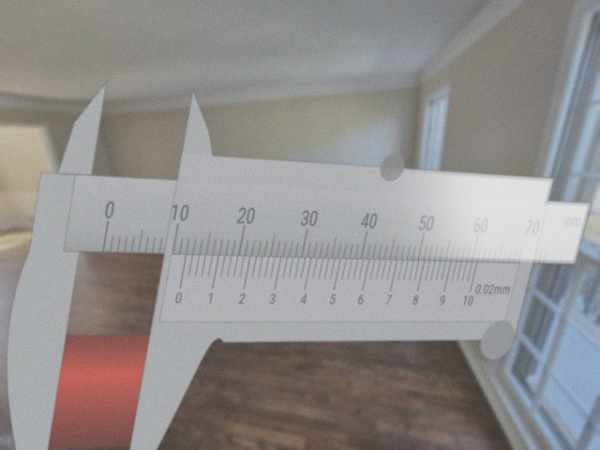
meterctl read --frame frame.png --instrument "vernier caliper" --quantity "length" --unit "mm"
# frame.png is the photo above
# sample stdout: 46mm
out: 12.0mm
